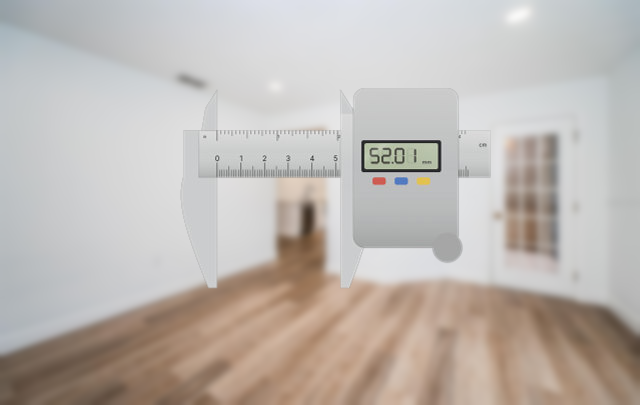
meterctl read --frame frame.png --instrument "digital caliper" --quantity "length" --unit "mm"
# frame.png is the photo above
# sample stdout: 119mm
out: 52.01mm
